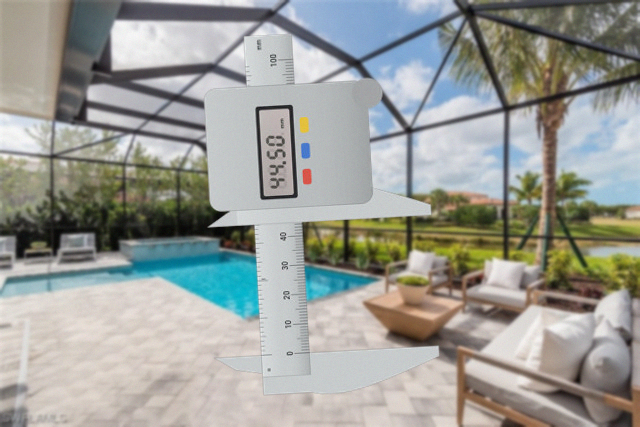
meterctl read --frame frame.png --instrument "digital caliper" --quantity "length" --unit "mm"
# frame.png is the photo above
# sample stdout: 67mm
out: 44.50mm
